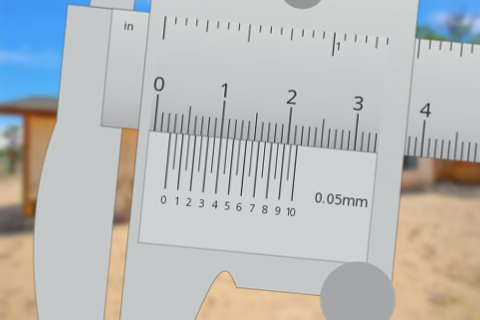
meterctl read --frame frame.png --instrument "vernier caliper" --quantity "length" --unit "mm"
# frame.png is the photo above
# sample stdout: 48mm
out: 2.4mm
